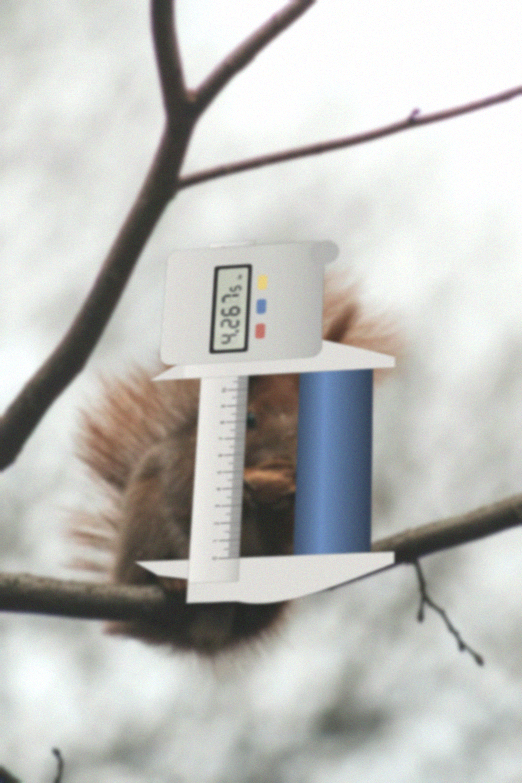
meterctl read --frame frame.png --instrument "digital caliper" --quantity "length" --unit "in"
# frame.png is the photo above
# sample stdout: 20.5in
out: 4.2675in
